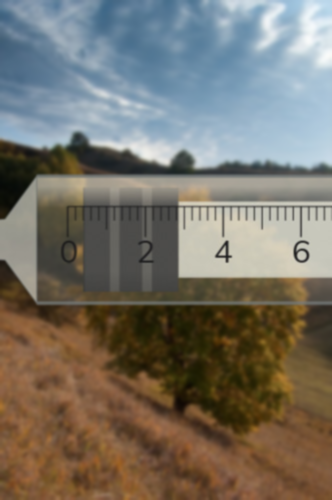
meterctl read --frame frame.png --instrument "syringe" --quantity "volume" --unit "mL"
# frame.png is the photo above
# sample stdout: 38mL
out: 0.4mL
